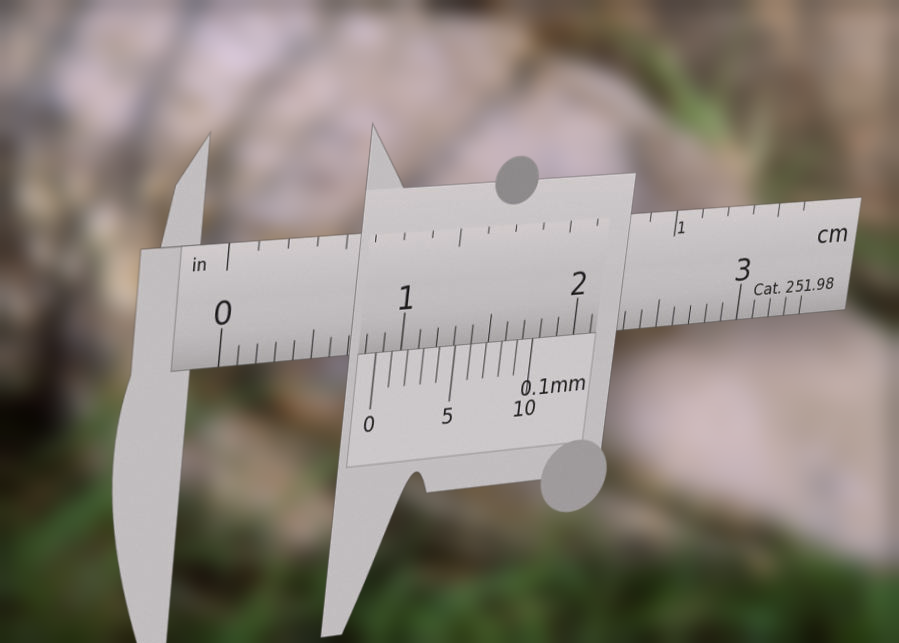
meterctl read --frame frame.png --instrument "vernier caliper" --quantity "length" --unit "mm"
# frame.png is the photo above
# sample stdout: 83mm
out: 8.6mm
